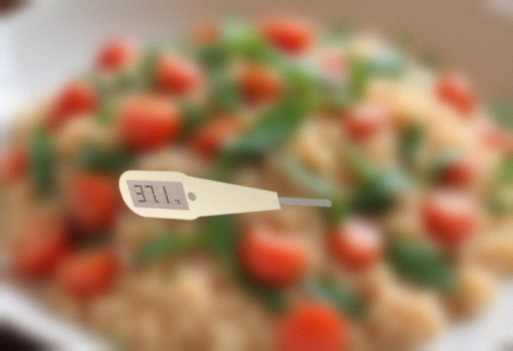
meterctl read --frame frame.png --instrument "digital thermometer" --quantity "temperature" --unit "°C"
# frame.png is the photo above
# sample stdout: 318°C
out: 37.1°C
